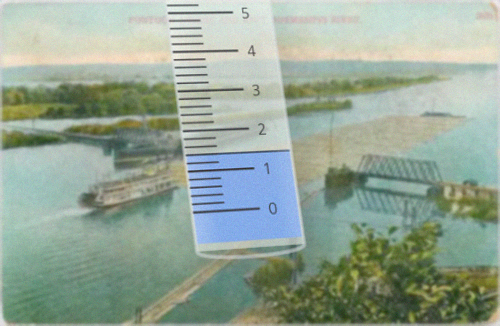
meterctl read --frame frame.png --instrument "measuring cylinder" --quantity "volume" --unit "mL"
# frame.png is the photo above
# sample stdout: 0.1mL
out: 1.4mL
